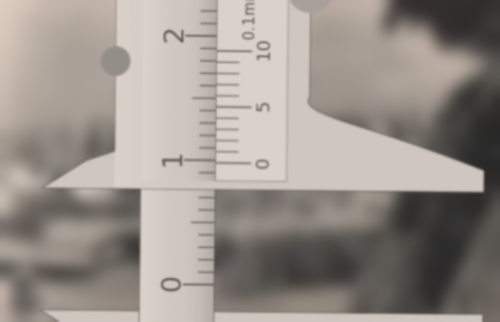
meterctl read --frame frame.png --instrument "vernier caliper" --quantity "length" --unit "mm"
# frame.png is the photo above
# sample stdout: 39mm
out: 9.8mm
